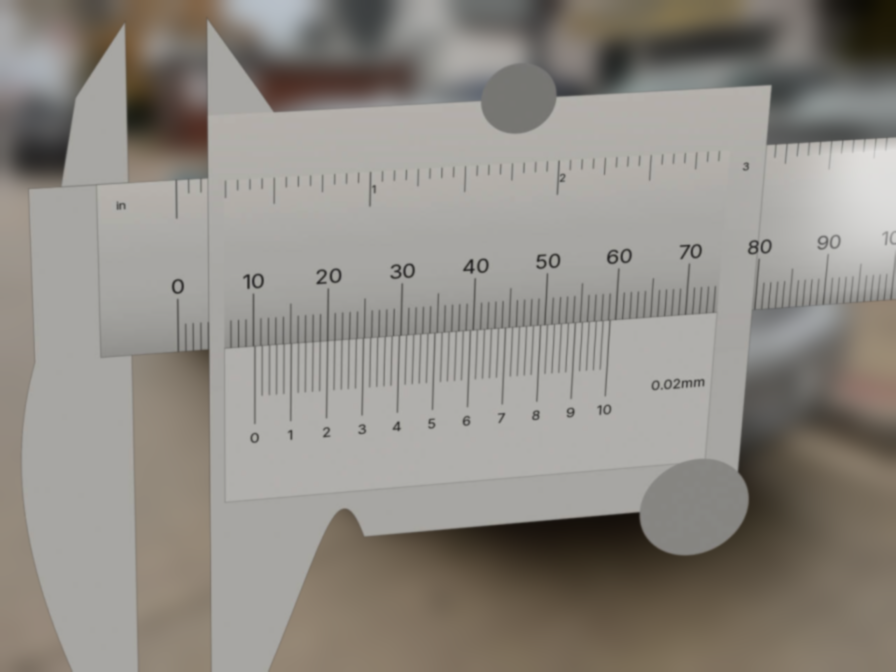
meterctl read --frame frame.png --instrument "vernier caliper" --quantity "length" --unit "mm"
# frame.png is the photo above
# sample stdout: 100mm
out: 10.2mm
